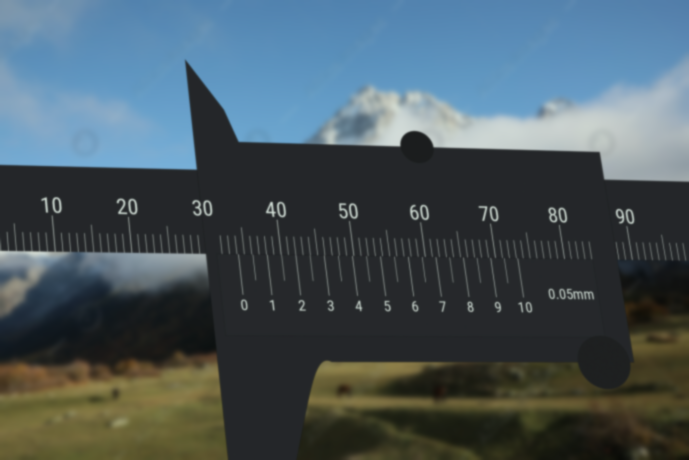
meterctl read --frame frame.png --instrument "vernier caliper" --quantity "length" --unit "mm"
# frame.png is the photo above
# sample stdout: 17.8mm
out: 34.2mm
